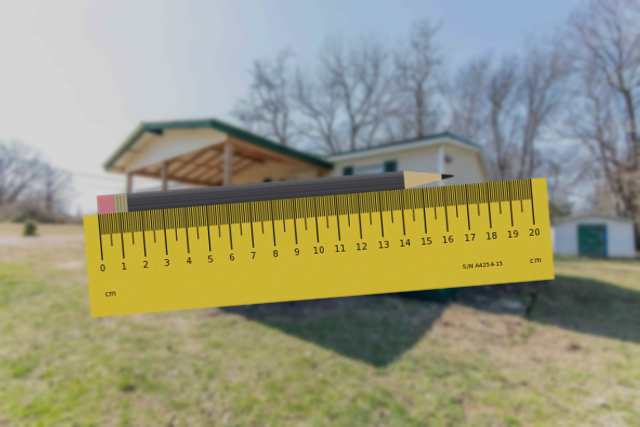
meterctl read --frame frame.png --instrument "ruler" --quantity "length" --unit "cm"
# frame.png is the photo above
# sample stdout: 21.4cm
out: 16.5cm
